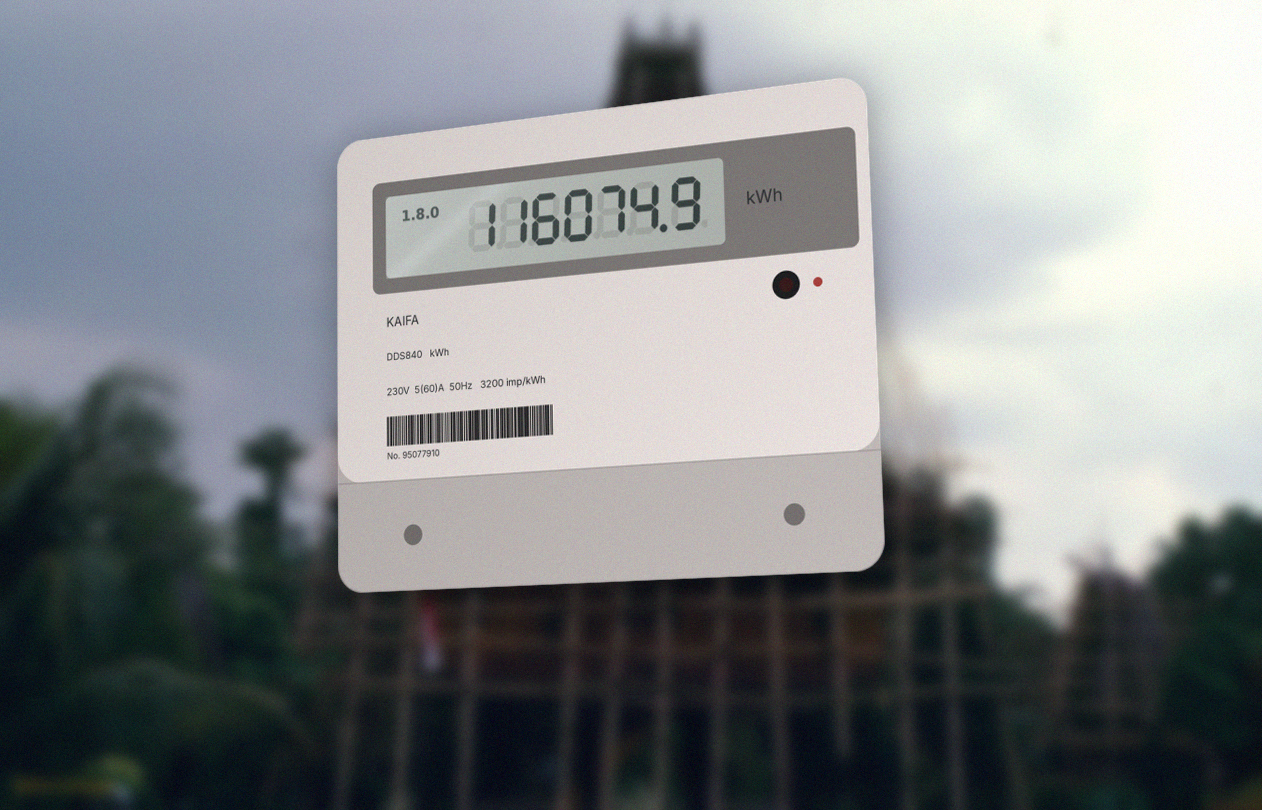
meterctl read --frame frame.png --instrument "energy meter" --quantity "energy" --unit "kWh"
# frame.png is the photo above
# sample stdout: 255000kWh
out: 116074.9kWh
